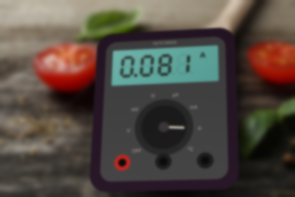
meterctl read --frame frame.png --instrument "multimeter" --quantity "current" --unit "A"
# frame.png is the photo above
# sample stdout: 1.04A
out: 0.081A
